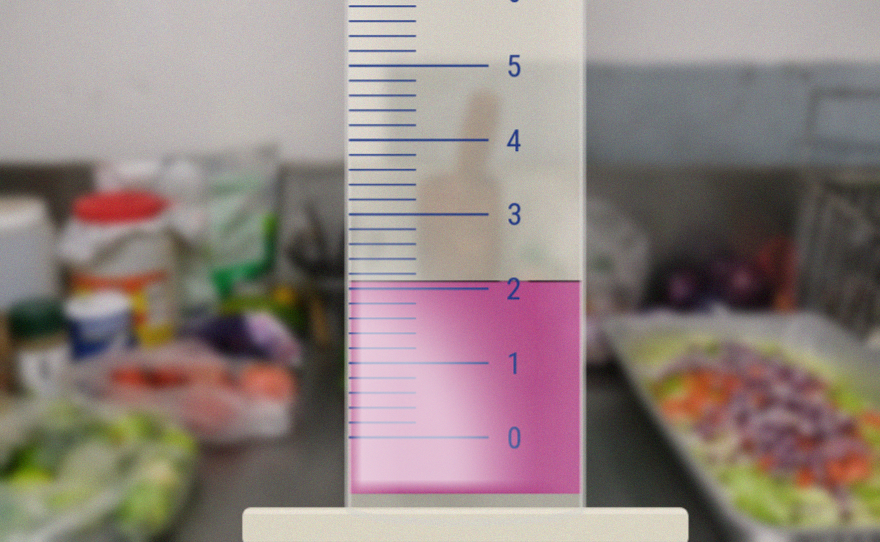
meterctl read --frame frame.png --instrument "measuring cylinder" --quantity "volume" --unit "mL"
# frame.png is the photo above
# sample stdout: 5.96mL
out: 2.1mL
